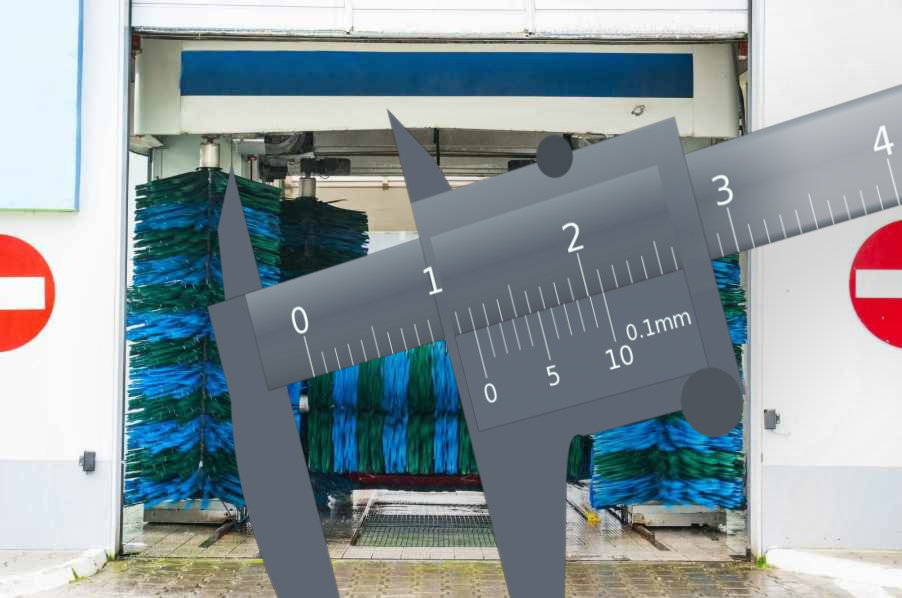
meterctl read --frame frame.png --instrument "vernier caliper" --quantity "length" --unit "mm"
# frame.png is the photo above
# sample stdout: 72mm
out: 12.0mm
